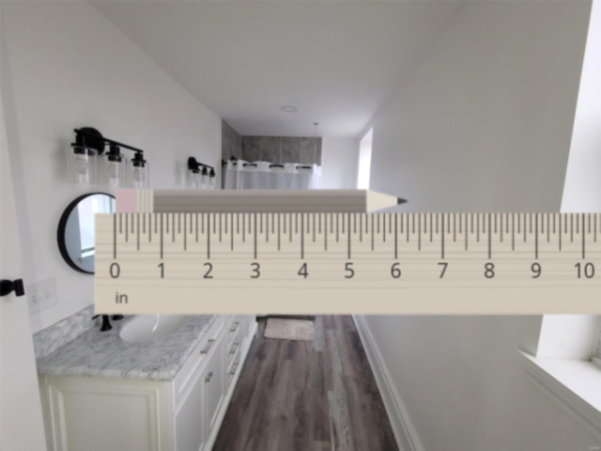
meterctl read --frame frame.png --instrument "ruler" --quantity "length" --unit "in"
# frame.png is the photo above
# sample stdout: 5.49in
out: 6.25in
